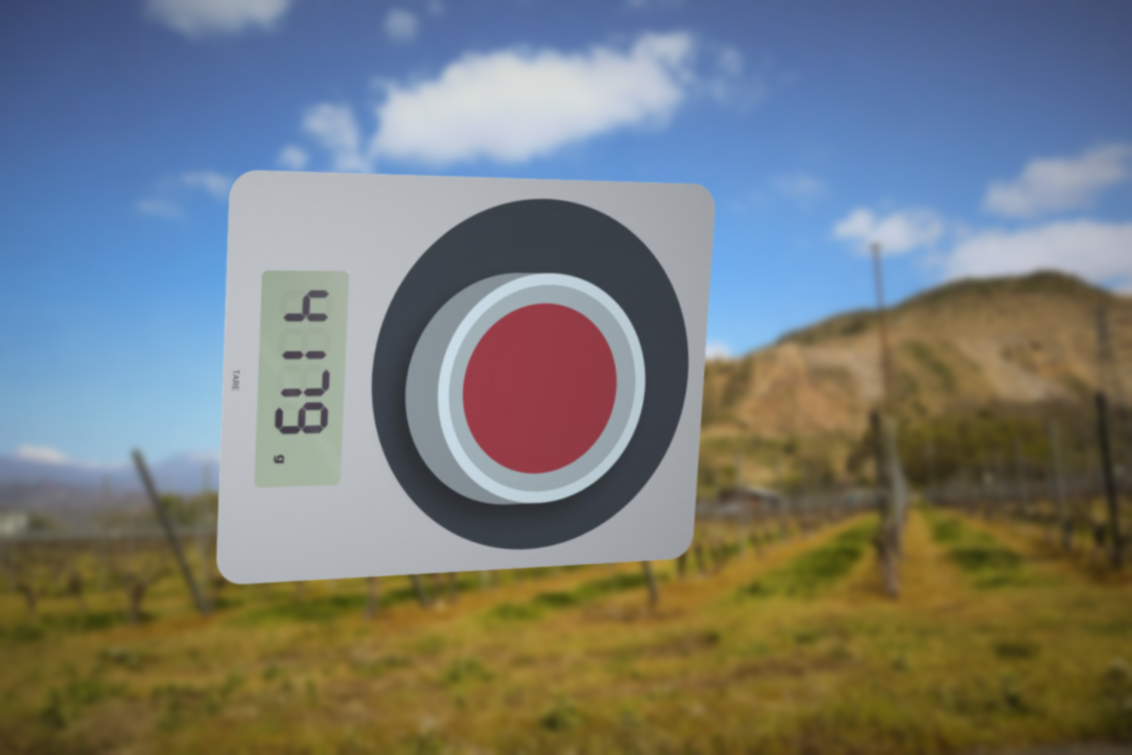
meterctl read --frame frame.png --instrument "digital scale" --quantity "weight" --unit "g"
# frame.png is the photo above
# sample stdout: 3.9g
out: 4179g
